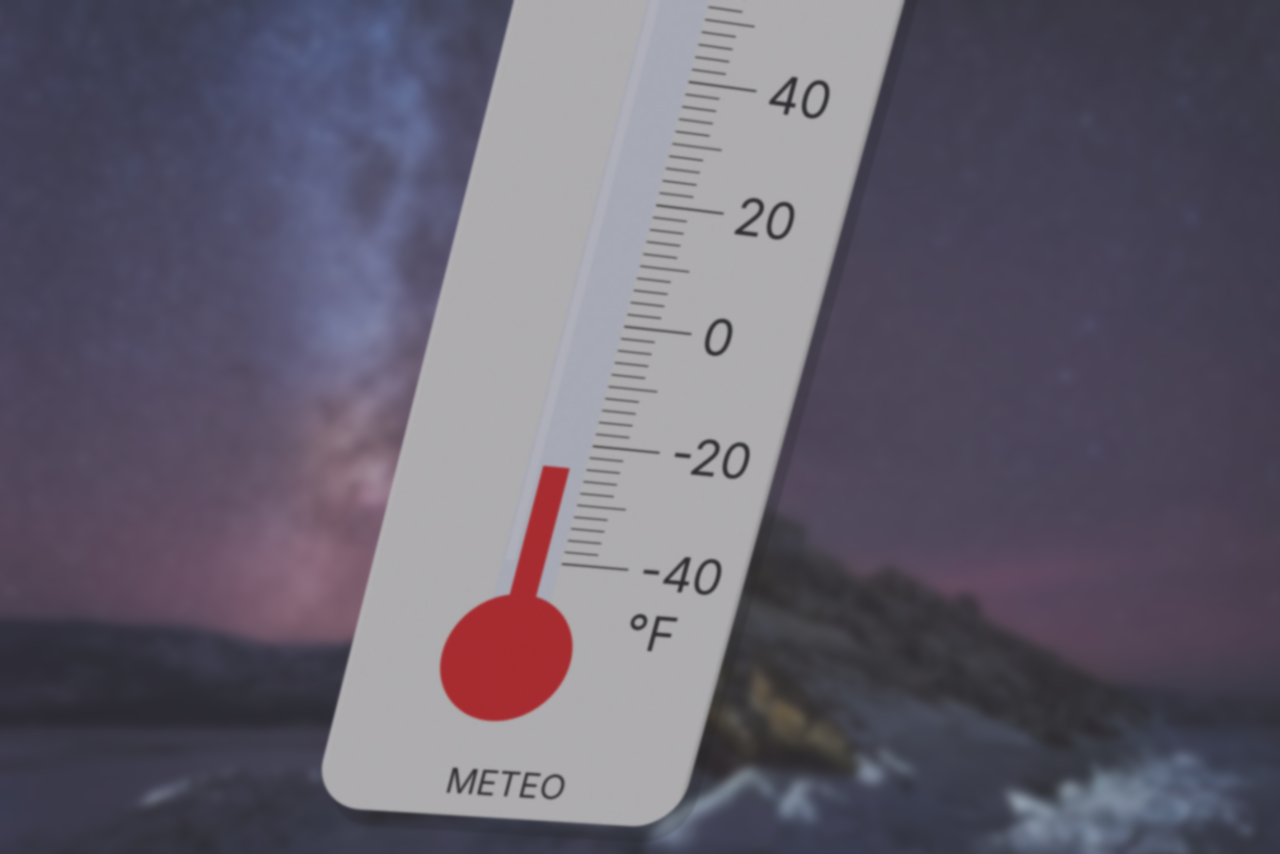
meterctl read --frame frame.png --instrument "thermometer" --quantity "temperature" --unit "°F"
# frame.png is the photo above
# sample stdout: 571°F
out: -24°F
